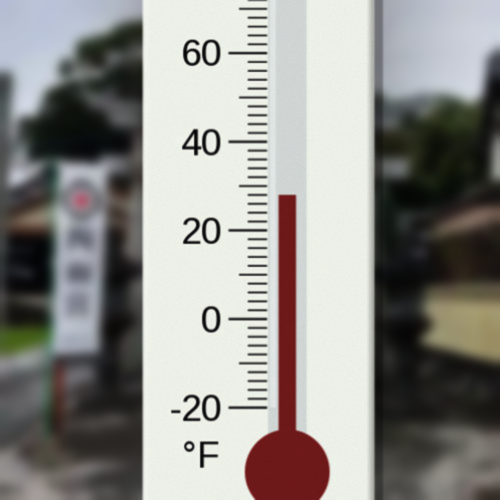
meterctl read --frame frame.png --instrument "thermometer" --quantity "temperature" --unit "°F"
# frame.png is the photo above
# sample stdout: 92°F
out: 28°F
